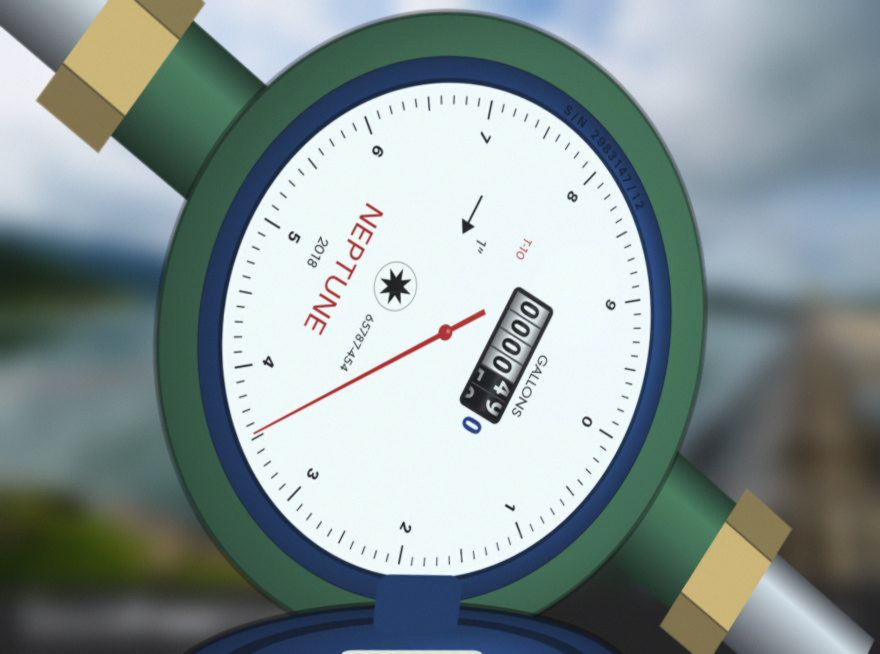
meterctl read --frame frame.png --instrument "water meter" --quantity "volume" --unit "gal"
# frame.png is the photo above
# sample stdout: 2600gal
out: 493.5gal
